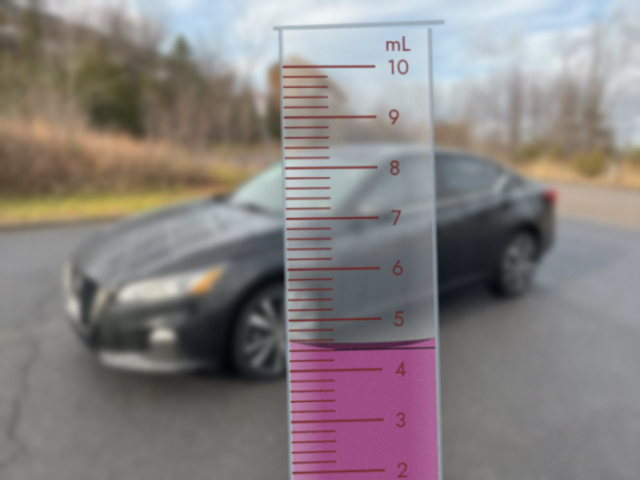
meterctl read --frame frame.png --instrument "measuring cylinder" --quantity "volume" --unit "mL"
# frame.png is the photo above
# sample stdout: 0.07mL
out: 4.4mL
